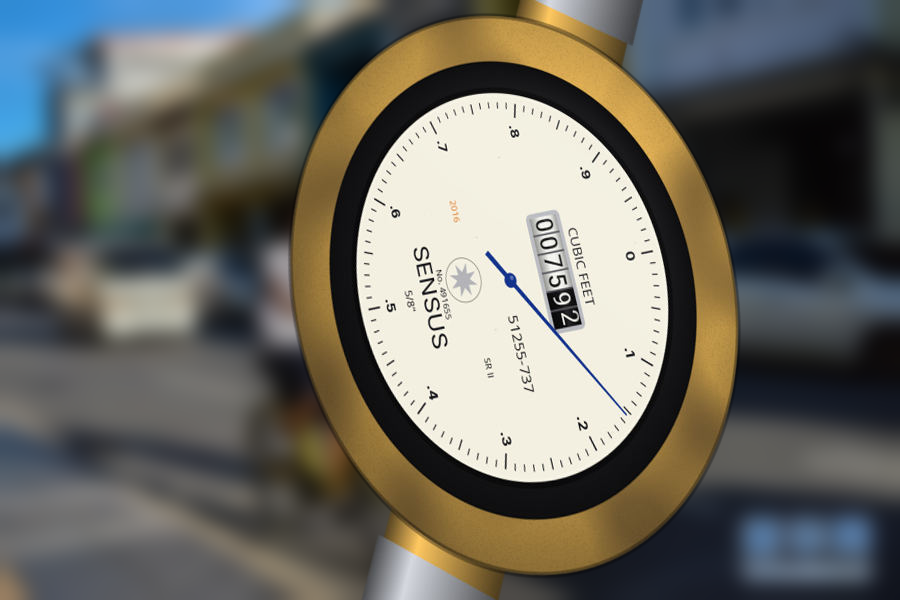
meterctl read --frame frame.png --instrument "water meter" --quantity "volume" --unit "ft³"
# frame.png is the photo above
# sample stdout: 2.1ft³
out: 7592.15ft³
